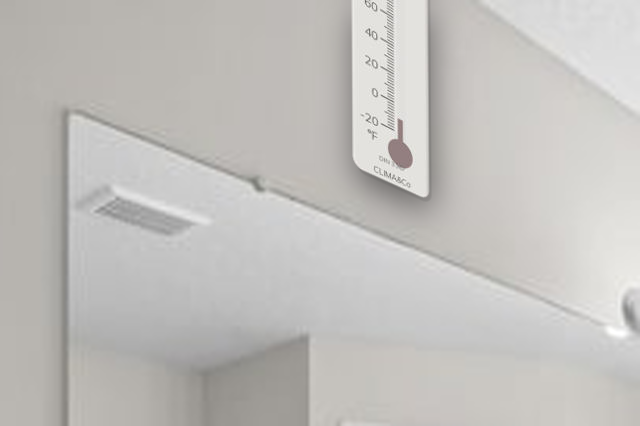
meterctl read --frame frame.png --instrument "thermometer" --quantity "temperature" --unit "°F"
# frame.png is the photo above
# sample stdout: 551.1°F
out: -10°F
